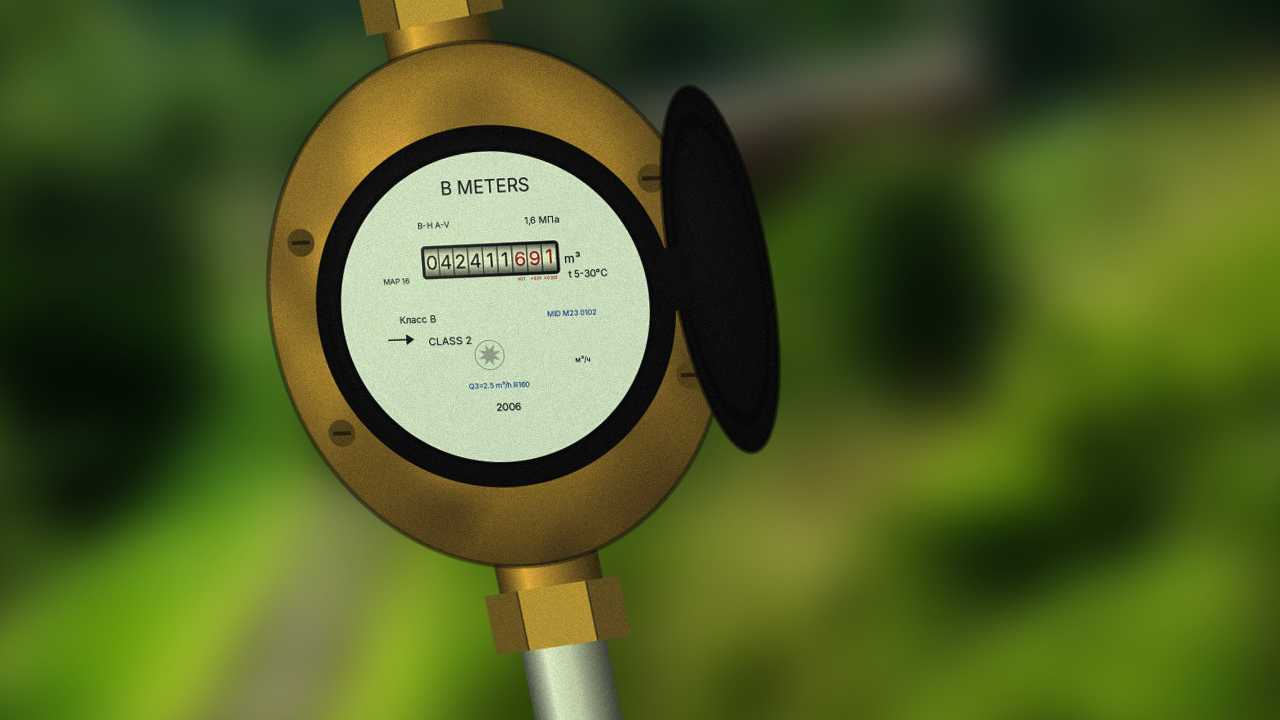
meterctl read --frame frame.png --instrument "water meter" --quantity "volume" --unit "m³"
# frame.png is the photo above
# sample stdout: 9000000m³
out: 42411.691m³
